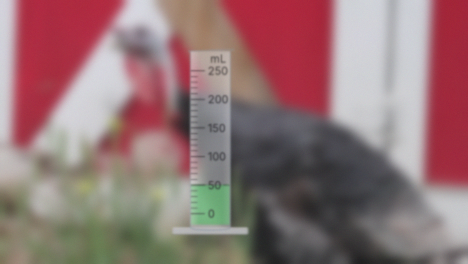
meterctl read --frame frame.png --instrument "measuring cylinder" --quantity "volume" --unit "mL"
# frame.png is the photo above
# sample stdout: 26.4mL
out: 50mL
